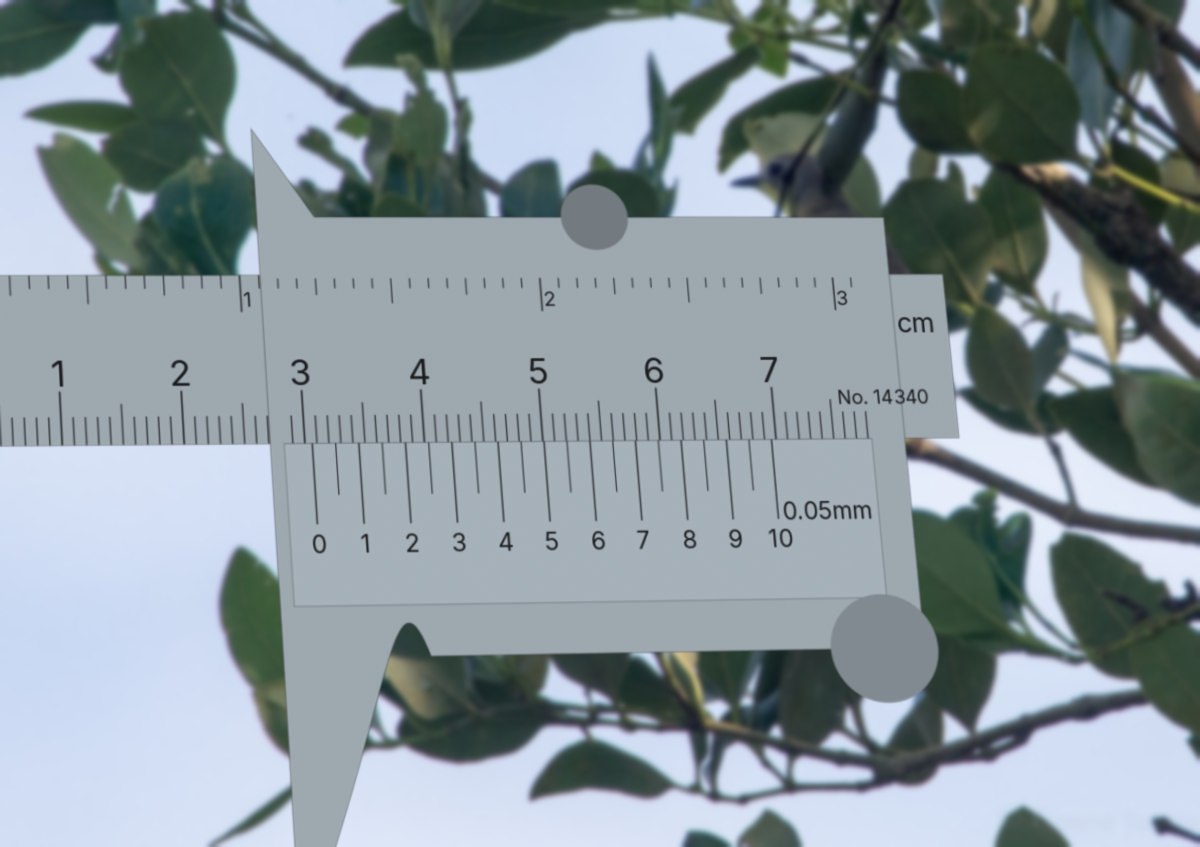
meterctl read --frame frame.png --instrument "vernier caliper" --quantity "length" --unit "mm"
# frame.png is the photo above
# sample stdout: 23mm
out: 30.6mm
